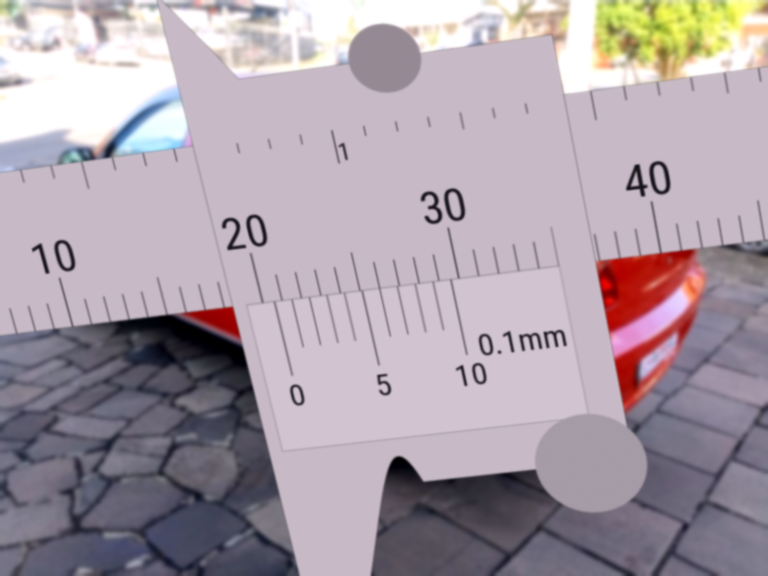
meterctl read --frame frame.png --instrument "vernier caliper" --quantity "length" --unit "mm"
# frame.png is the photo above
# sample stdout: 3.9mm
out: 20.6mm
